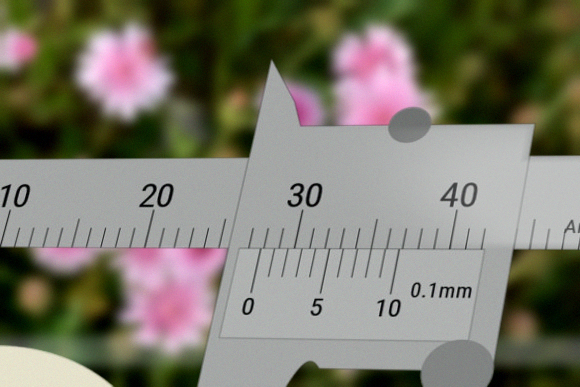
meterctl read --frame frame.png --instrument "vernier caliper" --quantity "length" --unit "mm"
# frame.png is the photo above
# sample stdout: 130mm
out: 27.8mm
